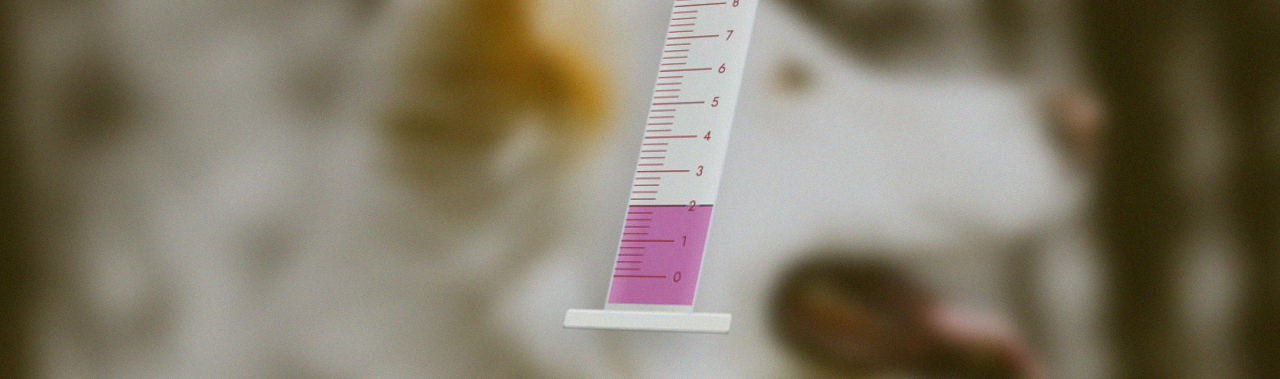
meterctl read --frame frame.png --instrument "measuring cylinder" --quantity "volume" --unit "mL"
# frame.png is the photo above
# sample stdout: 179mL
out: 2mL
